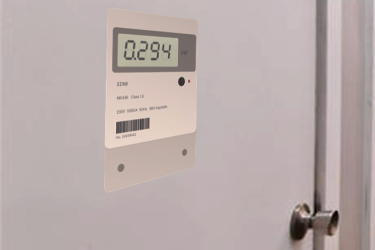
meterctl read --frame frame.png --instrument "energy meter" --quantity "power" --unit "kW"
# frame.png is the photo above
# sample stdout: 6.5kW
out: 0.294kW
